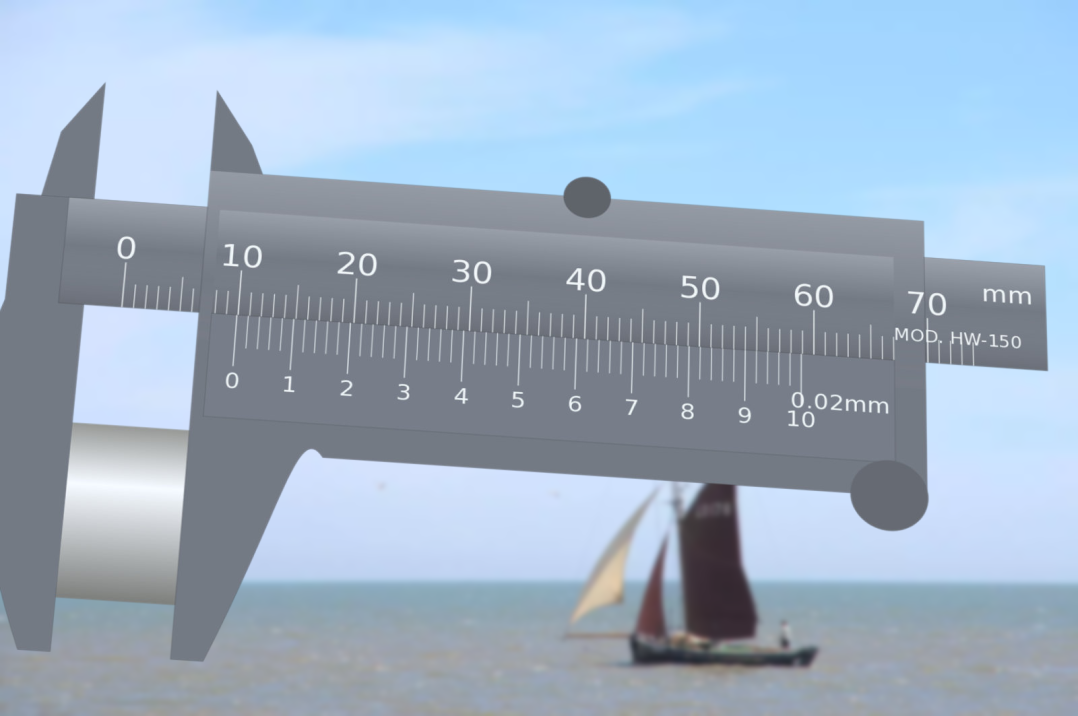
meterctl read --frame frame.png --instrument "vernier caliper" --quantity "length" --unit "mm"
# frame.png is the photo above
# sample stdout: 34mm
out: 9.9mm
